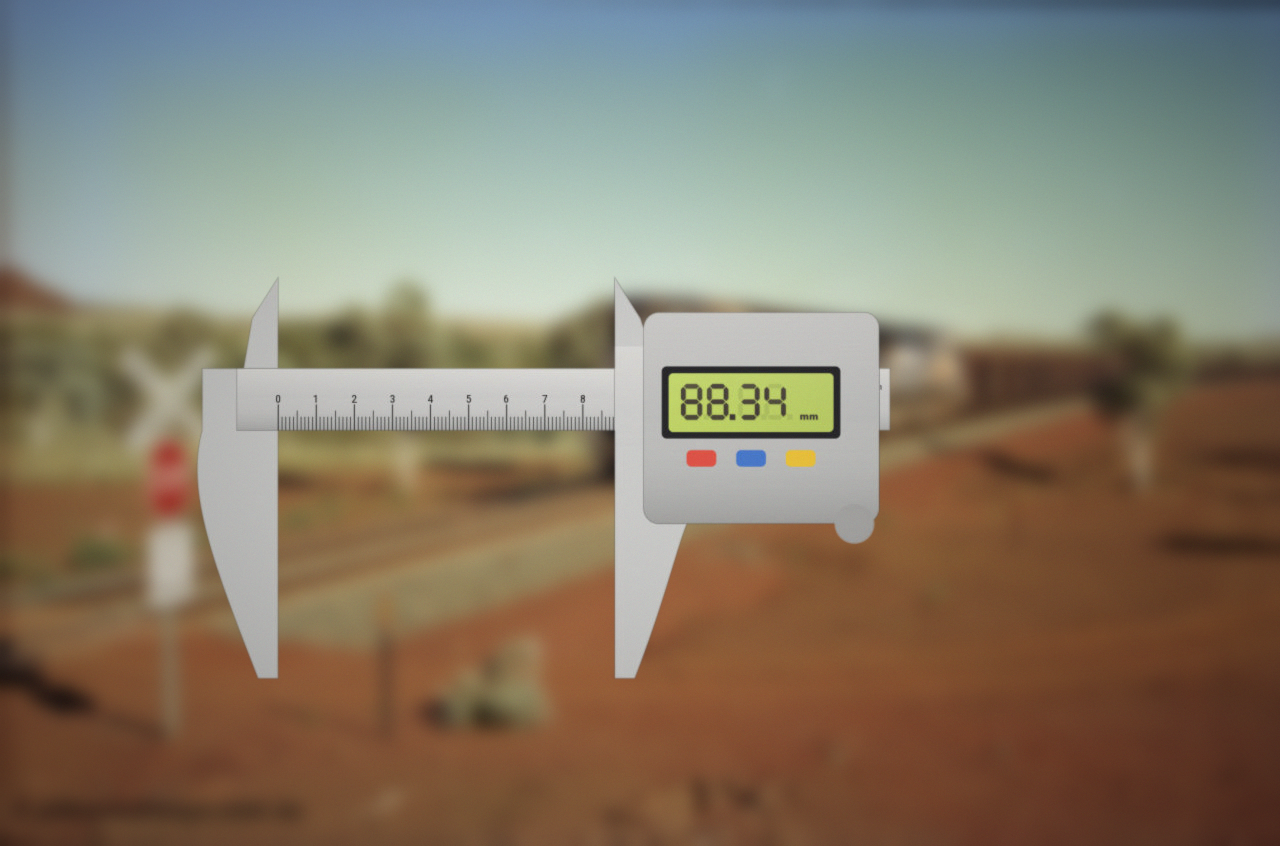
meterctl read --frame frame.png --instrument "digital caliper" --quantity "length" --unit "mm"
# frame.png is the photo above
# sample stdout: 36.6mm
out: 88.34mm
